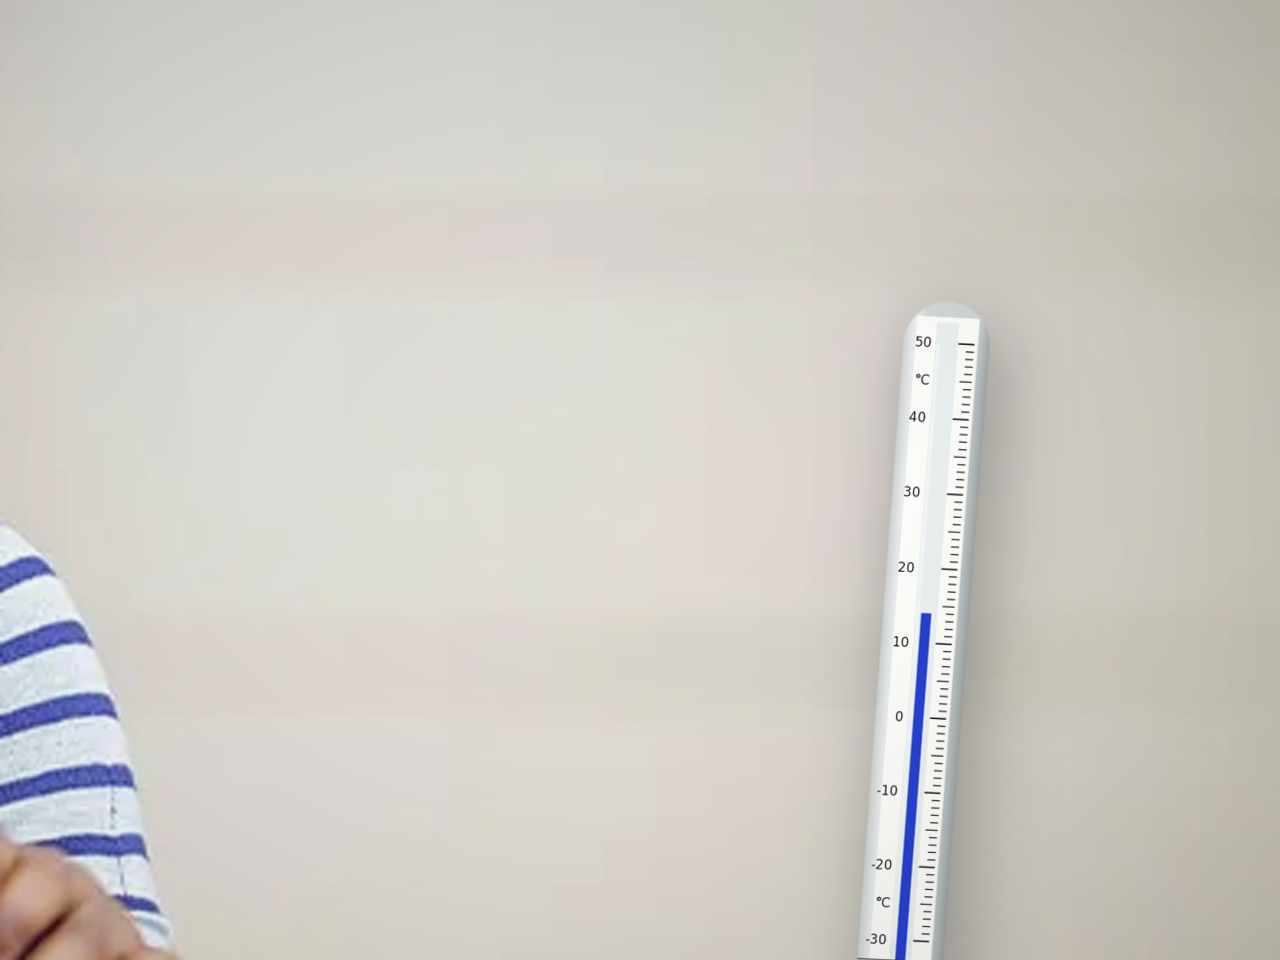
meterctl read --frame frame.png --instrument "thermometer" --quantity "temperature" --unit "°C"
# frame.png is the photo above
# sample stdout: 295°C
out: 14°C
